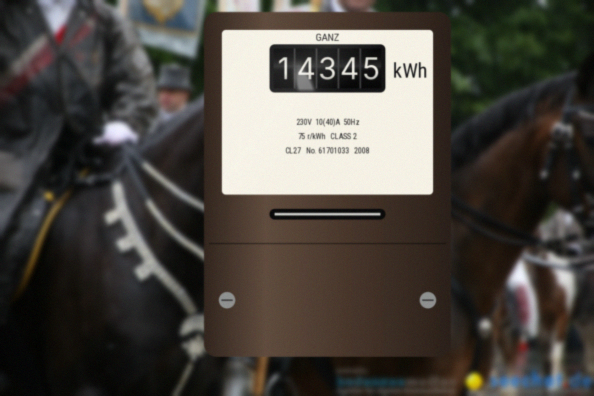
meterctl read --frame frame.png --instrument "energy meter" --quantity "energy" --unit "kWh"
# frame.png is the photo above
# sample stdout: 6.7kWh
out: 14345kWh
